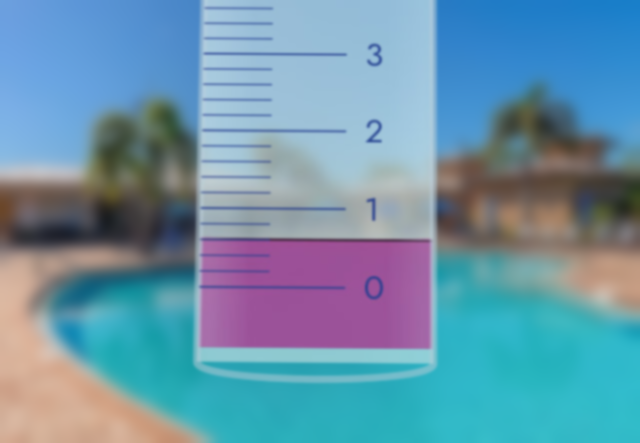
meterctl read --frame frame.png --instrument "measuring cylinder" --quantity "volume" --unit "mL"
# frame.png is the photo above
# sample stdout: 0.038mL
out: 0.6mL
